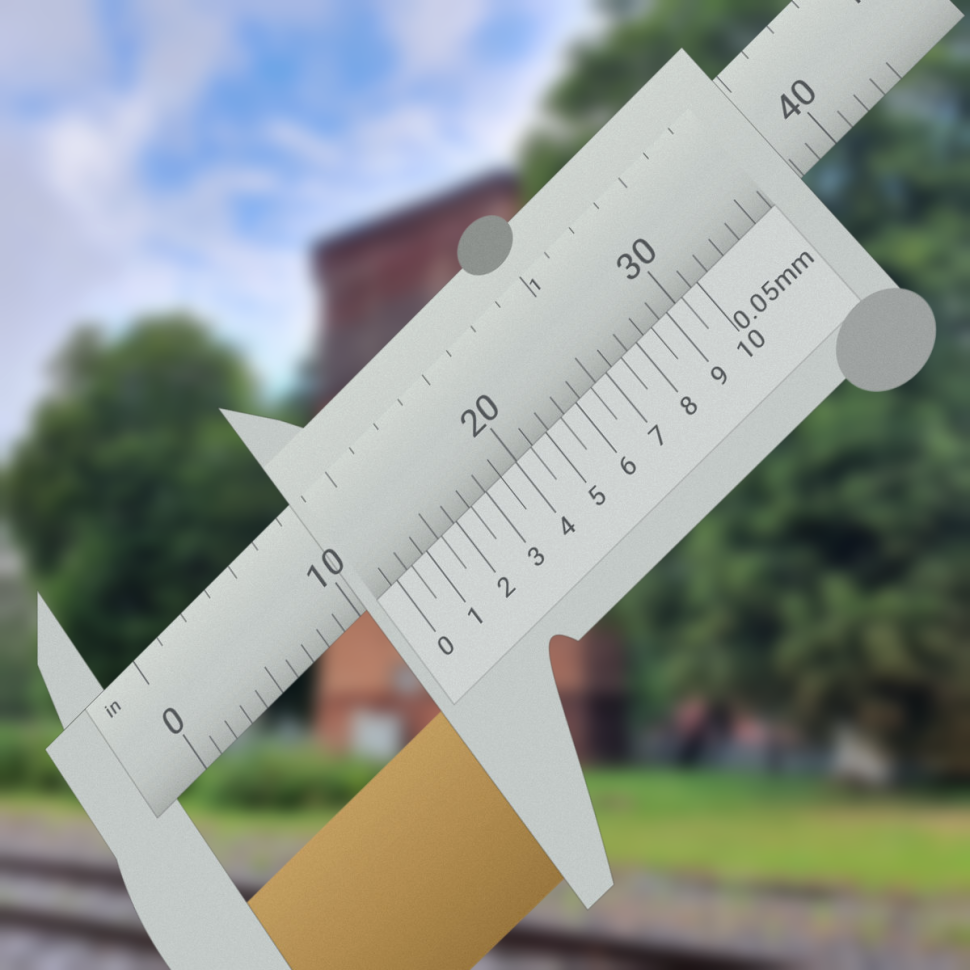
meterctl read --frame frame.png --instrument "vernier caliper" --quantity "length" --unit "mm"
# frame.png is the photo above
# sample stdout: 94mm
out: 12.35mm
